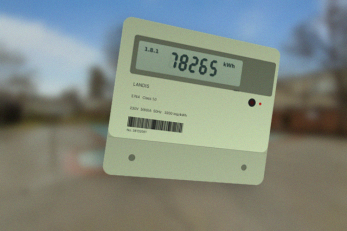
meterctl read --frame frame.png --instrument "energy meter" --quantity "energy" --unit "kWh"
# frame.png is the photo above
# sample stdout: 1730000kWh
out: 78265kWh
